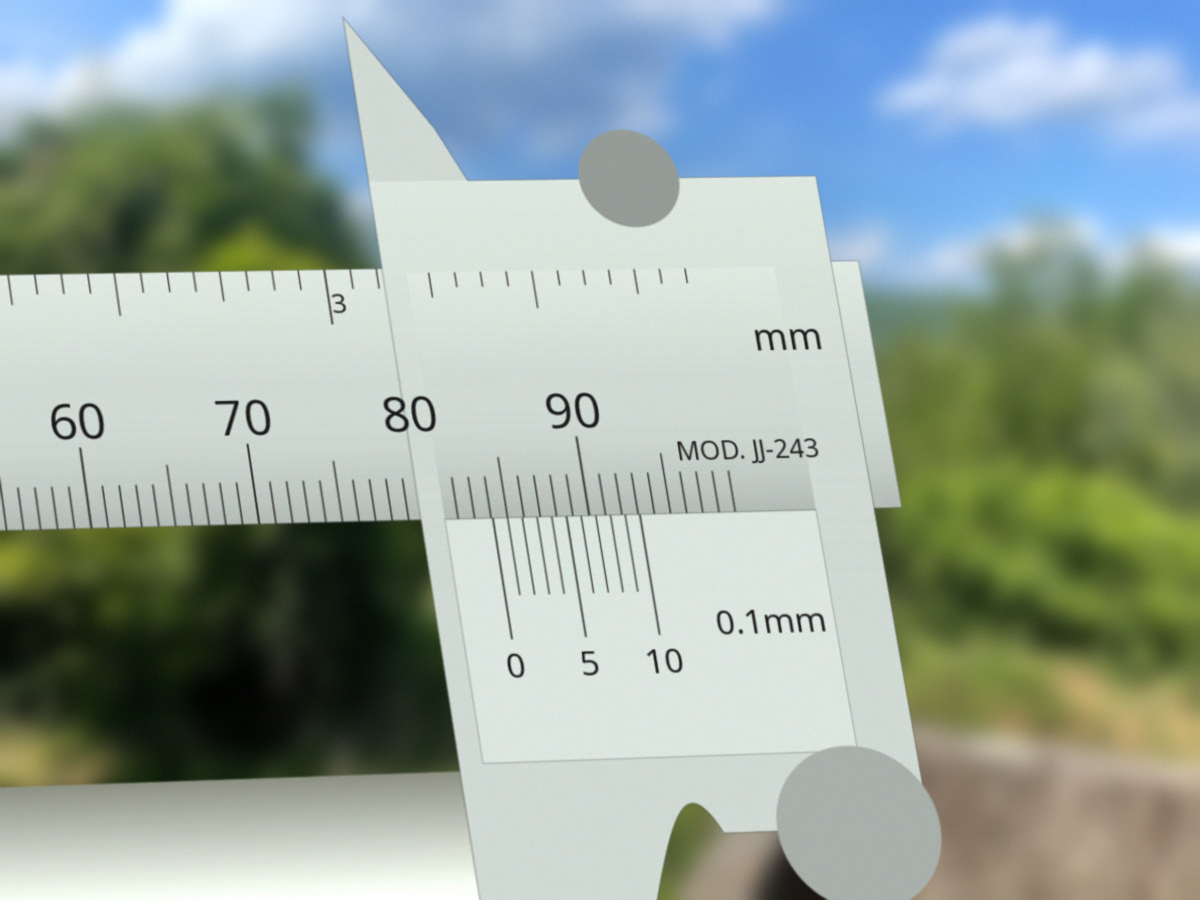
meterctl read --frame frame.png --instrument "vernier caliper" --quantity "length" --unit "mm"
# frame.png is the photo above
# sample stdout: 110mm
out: 84.1mm
